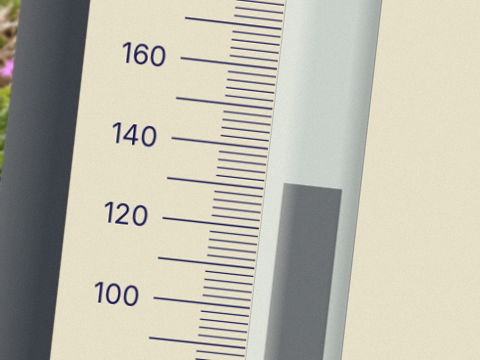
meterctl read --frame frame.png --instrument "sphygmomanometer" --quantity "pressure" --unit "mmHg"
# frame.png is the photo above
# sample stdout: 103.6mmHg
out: 132mmHg
